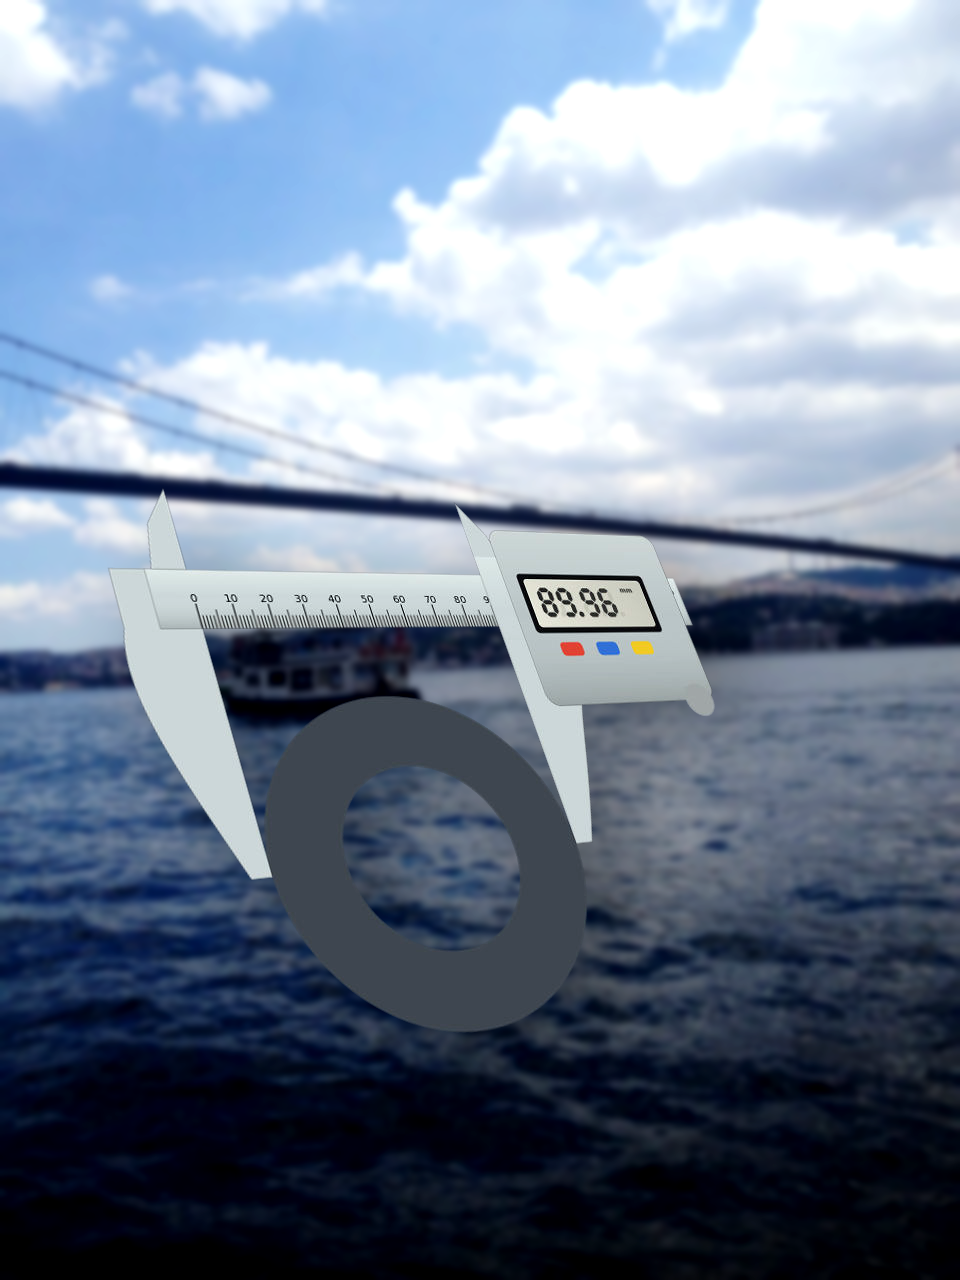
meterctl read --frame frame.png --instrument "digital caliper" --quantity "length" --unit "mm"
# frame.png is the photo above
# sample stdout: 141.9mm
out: 89.96mm
